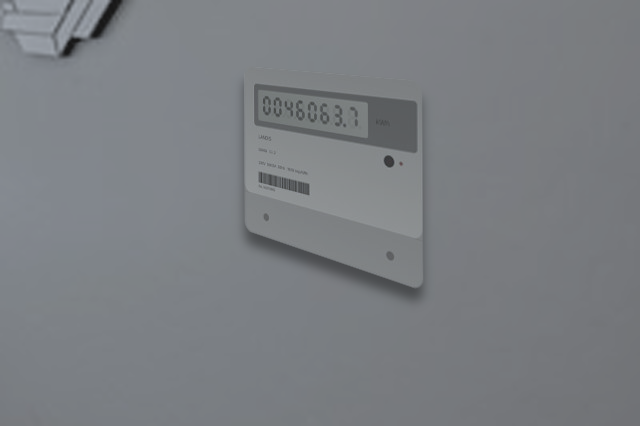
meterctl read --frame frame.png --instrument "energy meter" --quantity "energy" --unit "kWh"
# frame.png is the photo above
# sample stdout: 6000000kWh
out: 46063.7kWh
